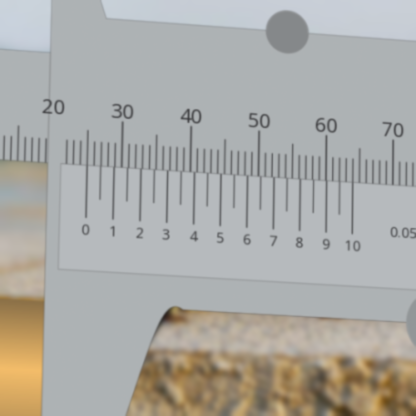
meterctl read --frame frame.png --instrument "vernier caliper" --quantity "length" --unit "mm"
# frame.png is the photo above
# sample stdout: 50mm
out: 25.0mm
